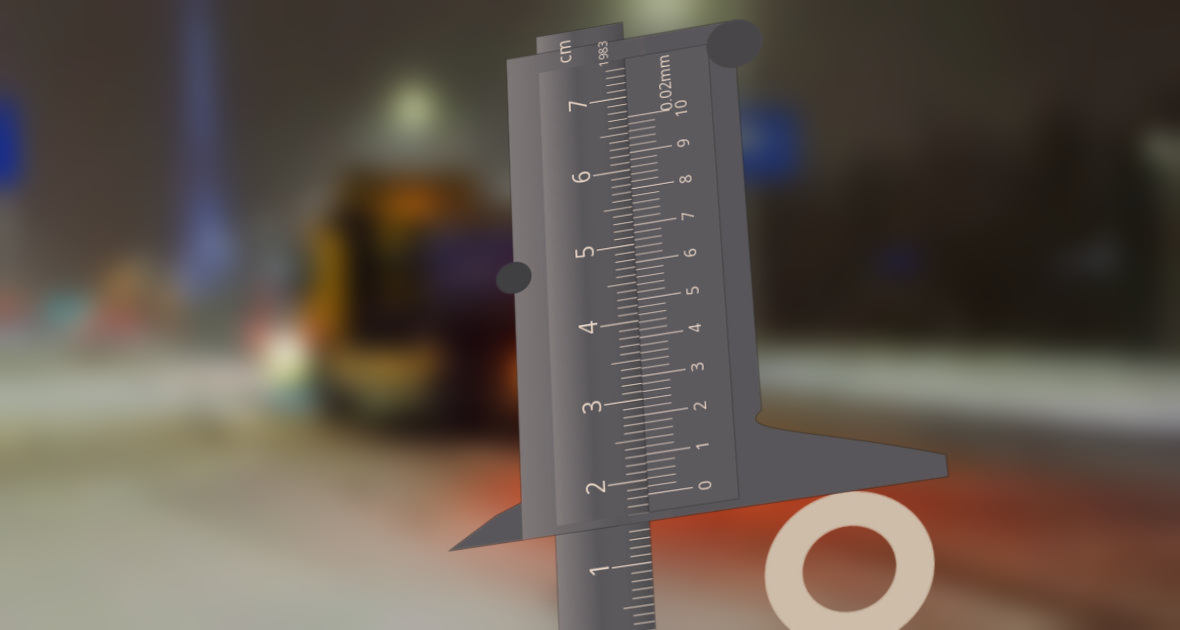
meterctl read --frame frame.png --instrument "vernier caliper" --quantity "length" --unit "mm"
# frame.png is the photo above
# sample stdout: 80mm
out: 18.2mm
